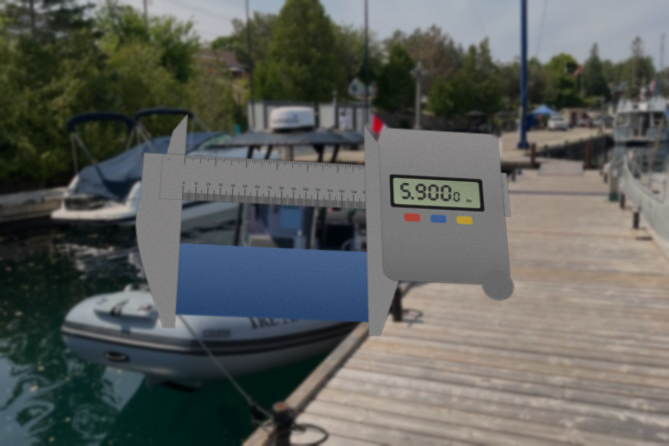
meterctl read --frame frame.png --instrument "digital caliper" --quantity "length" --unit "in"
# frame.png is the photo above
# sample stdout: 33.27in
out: 5.9000in
